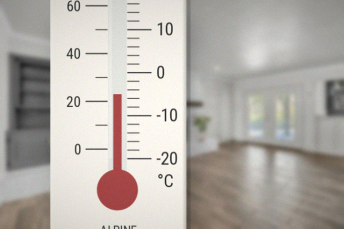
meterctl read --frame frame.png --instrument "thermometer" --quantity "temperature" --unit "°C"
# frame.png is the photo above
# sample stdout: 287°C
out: -5°C
